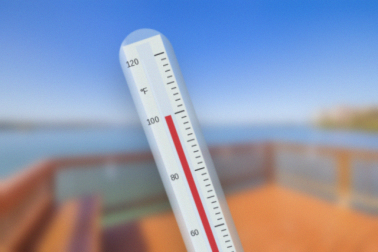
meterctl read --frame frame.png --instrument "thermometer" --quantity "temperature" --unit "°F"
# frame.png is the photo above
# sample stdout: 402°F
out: 100°F
